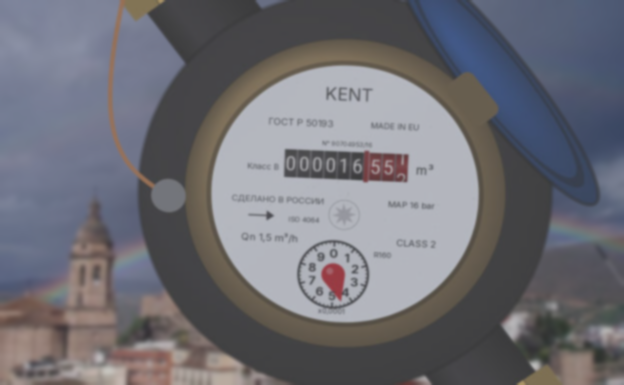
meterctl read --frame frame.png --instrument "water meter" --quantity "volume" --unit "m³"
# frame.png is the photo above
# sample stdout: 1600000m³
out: 16.5514m³
